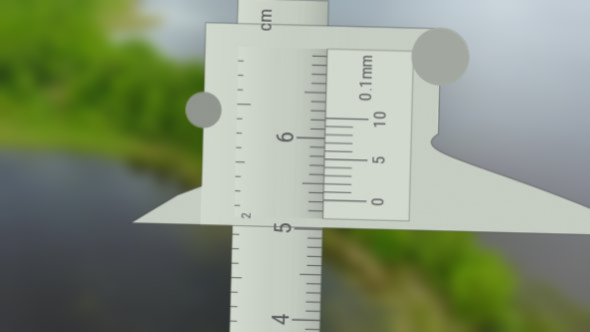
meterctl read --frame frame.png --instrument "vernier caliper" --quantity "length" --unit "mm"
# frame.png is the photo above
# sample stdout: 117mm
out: 53.2mm
